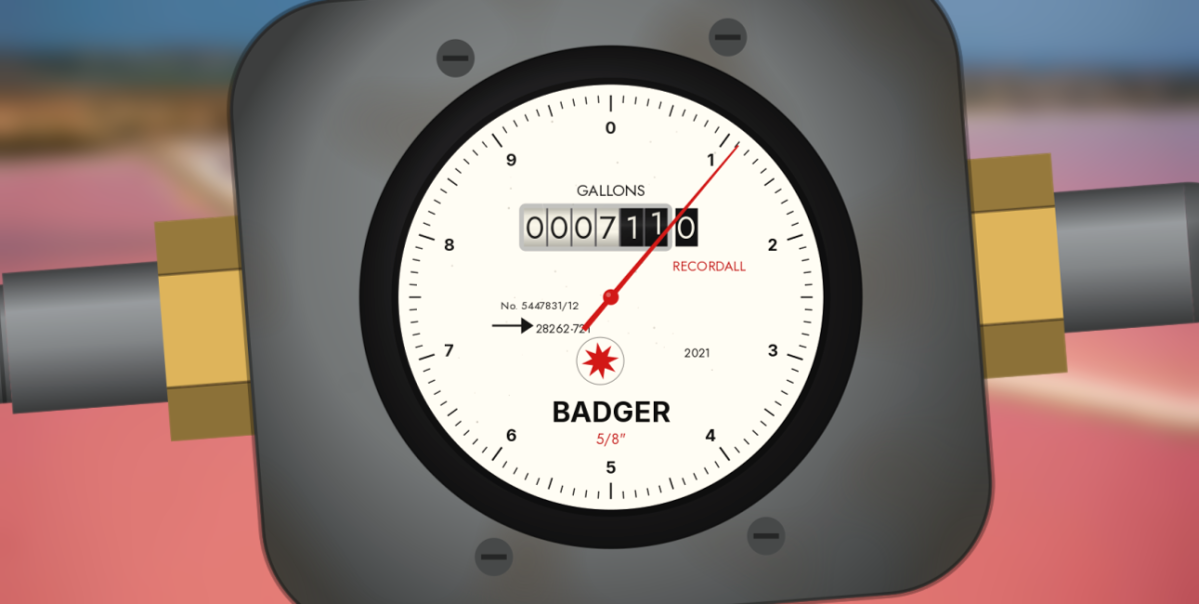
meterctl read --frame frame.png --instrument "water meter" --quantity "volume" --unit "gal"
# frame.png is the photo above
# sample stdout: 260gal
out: 7111.1gal
